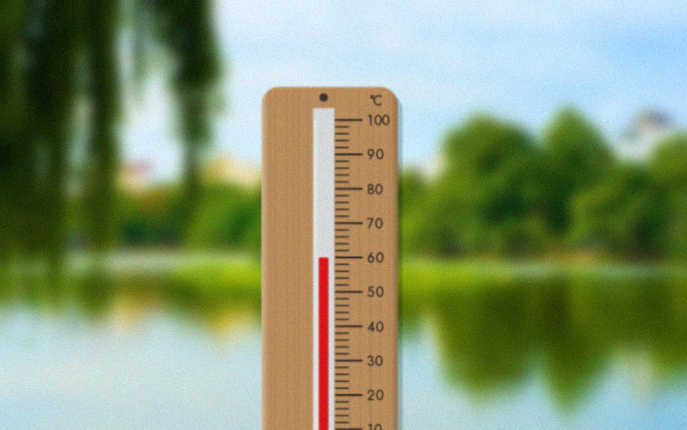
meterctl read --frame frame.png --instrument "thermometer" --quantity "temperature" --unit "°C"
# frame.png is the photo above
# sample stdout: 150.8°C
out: 60°C
